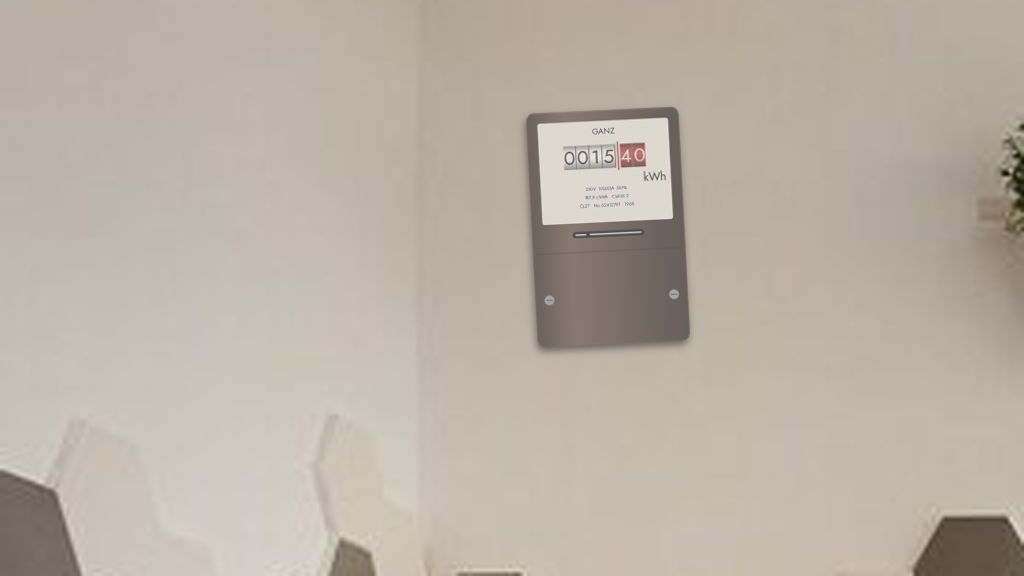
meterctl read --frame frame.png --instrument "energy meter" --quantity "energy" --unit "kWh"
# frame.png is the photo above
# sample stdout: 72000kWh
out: 15.40kWh
